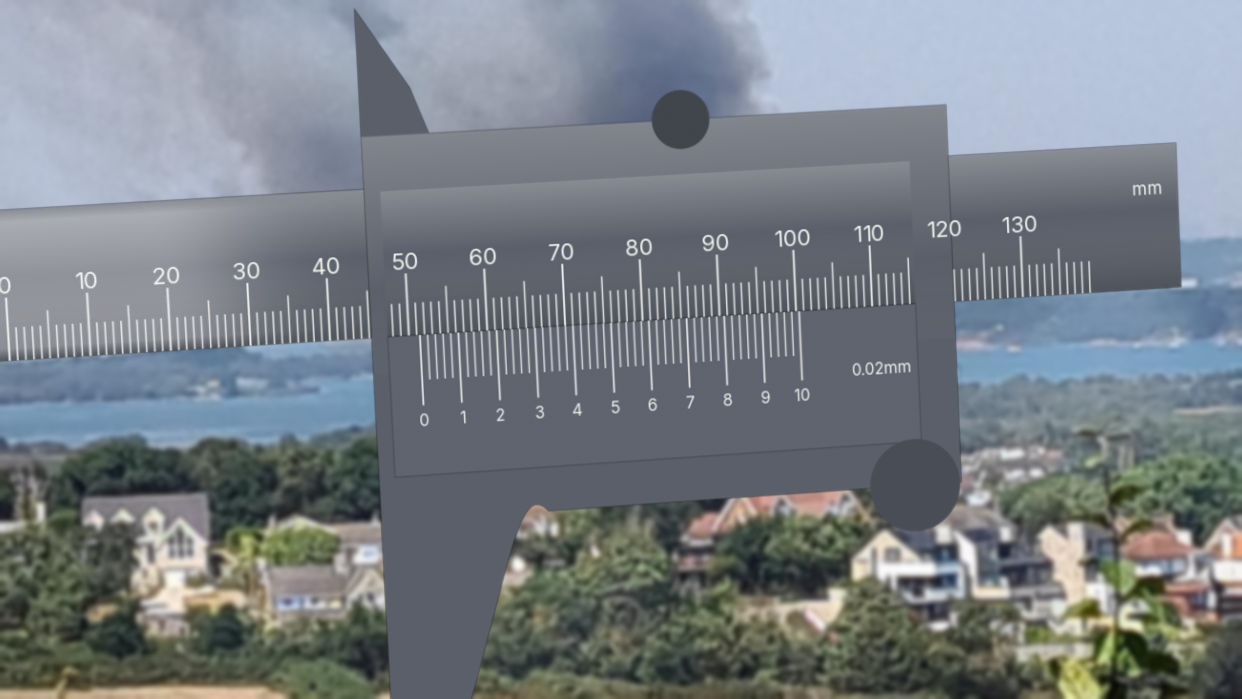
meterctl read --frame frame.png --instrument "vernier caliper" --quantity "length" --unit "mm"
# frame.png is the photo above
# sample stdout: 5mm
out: 51.4mm
